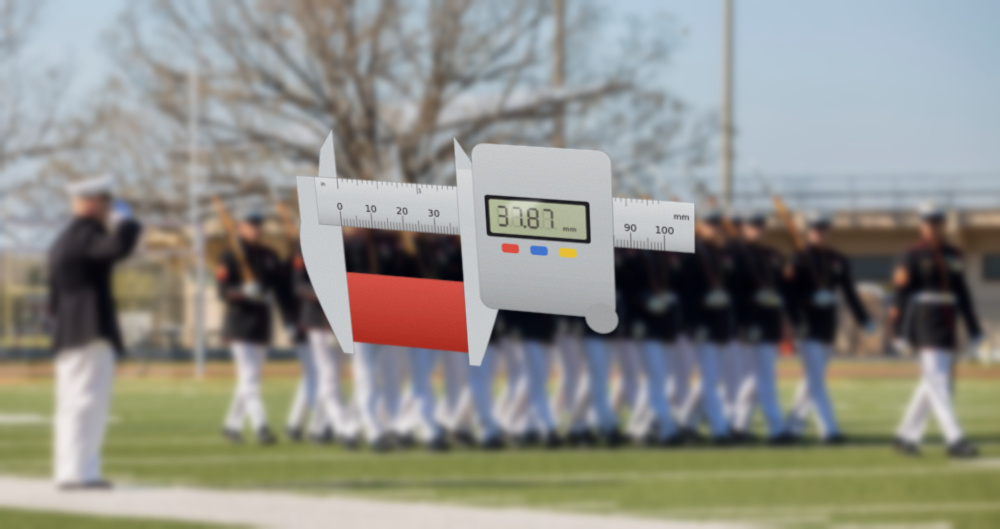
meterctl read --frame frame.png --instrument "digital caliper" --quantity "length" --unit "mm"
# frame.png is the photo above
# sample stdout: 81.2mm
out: 37.87mm
